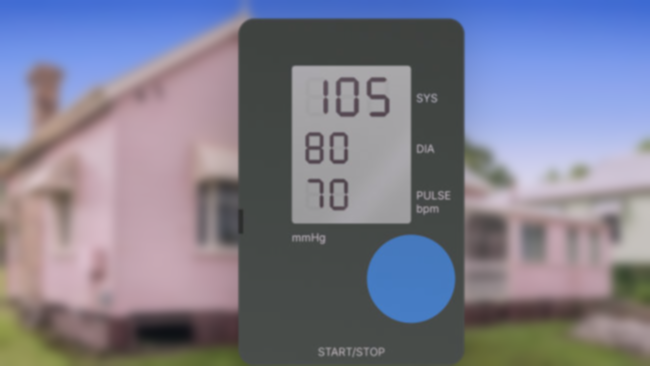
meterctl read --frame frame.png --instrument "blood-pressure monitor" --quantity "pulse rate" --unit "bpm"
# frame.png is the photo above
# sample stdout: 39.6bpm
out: 70bpm
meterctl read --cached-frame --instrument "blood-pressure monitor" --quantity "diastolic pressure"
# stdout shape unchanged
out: 80mmHg
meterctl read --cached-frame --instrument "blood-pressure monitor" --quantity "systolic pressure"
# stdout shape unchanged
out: 105mmHg
